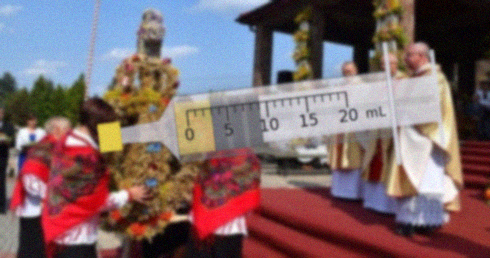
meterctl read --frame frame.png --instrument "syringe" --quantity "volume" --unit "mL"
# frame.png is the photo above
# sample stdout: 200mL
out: 3mL
